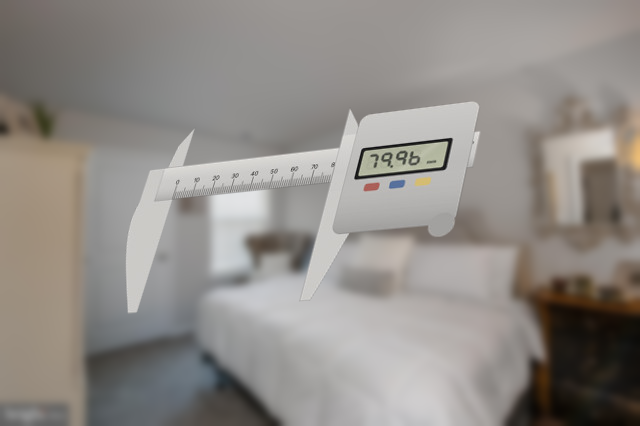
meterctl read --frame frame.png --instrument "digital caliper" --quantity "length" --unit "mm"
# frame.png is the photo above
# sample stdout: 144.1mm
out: 79.96mm
